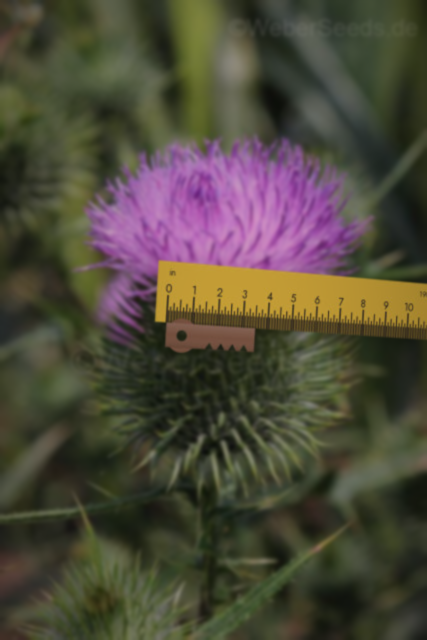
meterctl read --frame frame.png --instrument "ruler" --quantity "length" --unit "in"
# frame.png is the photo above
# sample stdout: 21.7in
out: 3.5in
